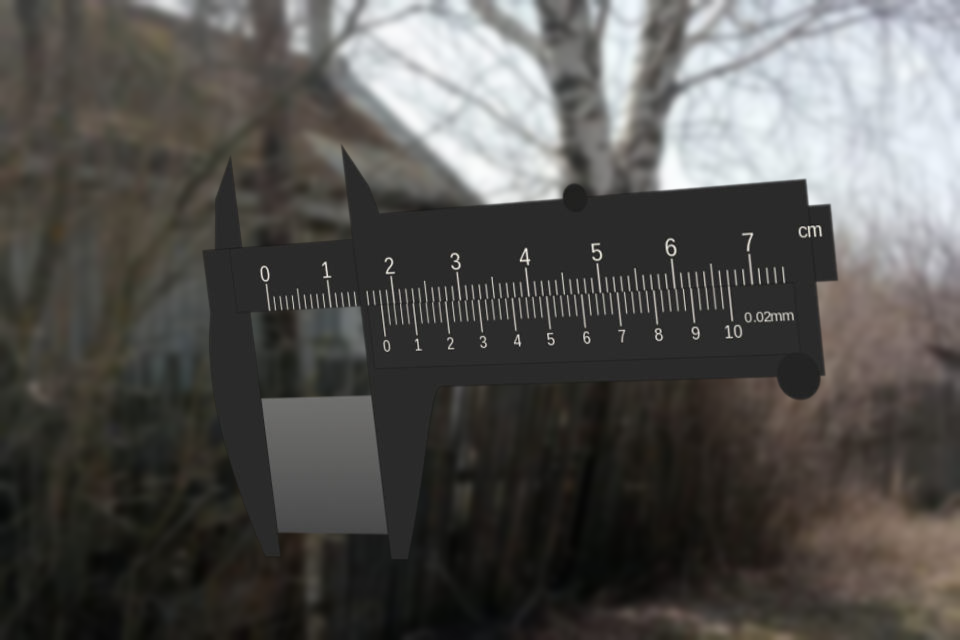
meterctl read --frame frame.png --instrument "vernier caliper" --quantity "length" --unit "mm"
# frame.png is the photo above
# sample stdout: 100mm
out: 18.0mm
